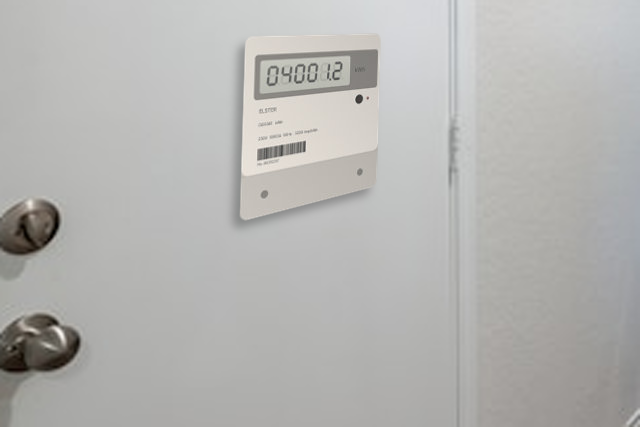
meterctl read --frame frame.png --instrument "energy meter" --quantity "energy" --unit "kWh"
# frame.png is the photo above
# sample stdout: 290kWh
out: 4001.2kWh
